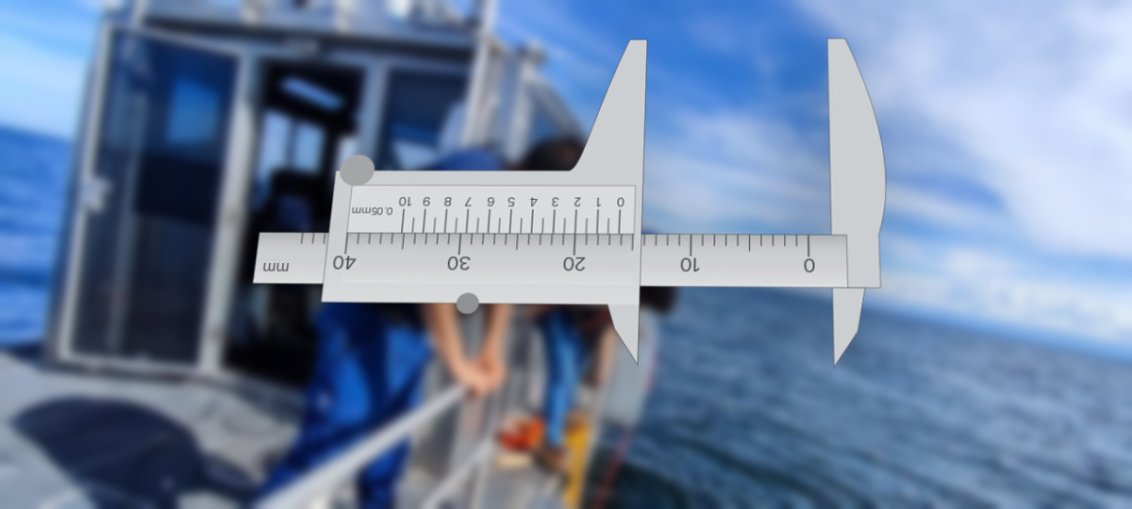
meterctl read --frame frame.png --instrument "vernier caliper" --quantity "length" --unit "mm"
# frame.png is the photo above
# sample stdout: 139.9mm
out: 16.2mm
